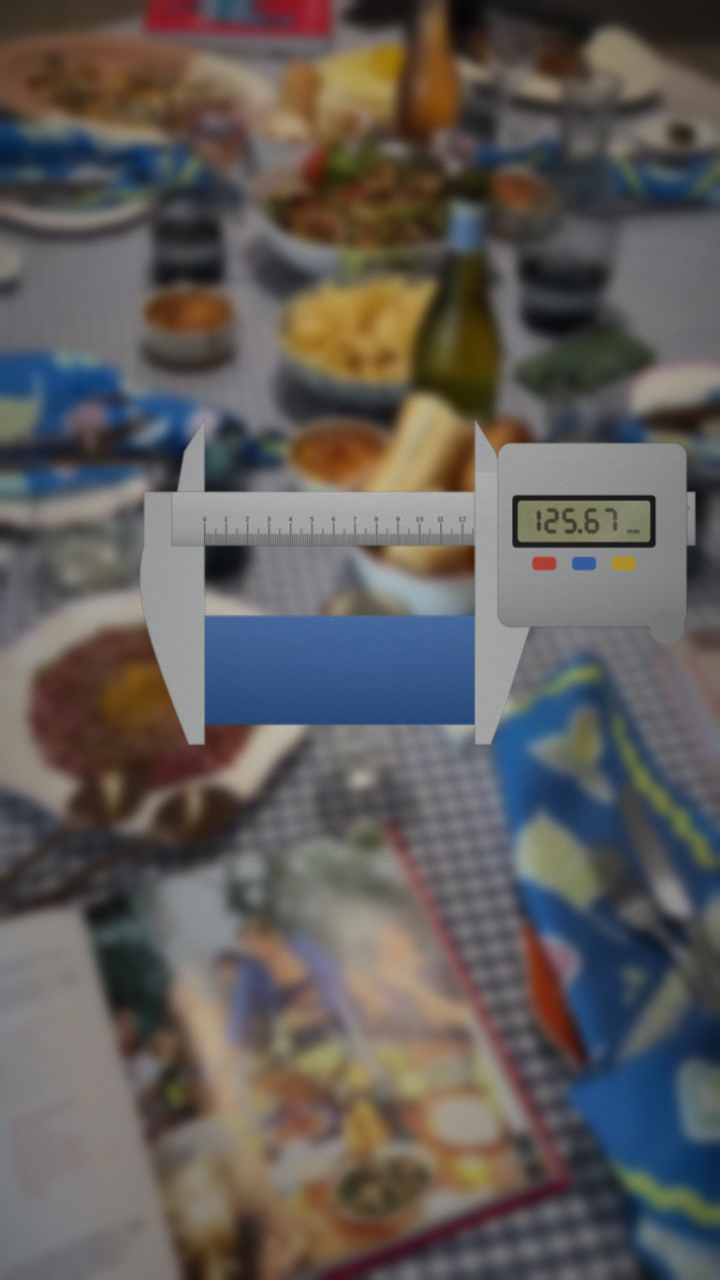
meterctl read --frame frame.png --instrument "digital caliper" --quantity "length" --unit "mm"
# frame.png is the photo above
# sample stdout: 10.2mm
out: 125.67mm
